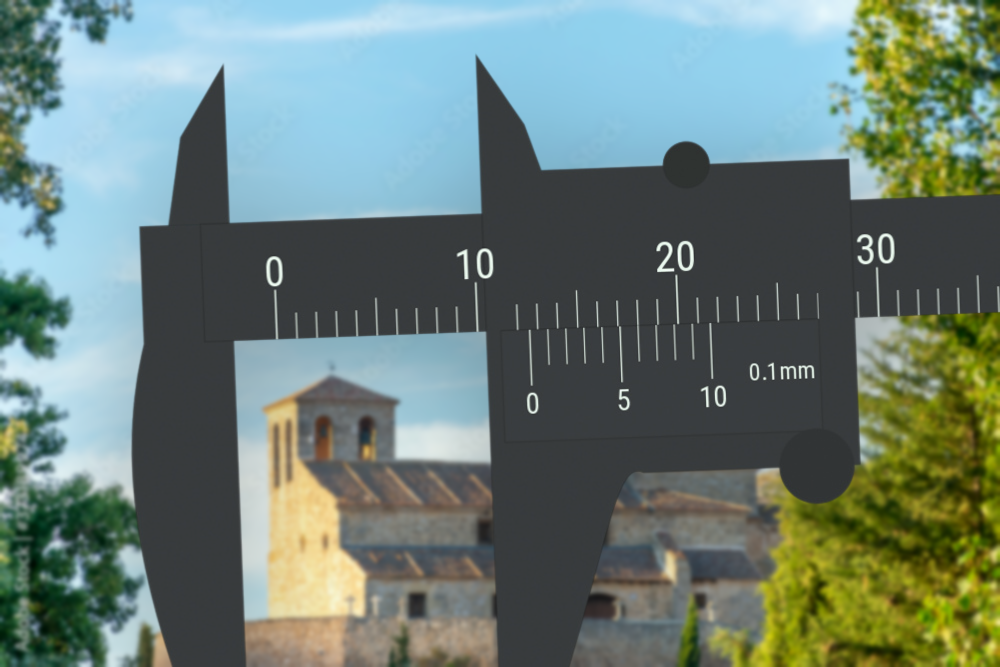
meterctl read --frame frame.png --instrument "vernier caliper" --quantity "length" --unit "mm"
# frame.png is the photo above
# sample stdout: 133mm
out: 12.6mm
